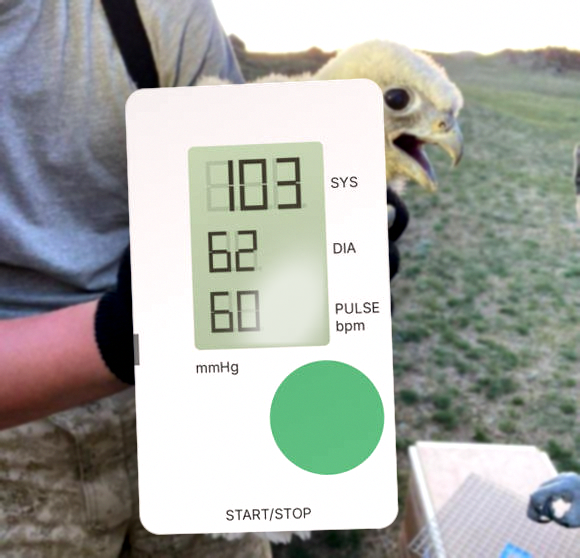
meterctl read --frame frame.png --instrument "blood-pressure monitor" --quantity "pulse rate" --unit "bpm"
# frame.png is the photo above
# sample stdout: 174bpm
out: 60bpm
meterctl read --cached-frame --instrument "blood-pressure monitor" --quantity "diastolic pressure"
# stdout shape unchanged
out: 62mmHg
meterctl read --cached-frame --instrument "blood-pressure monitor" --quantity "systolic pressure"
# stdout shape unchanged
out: 103mmHg
